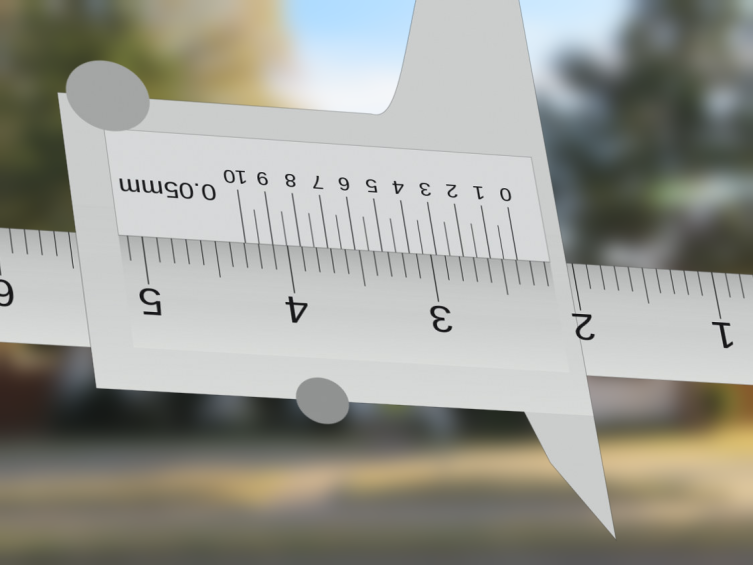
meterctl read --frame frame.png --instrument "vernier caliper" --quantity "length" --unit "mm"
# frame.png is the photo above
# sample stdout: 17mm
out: 23.9mm
